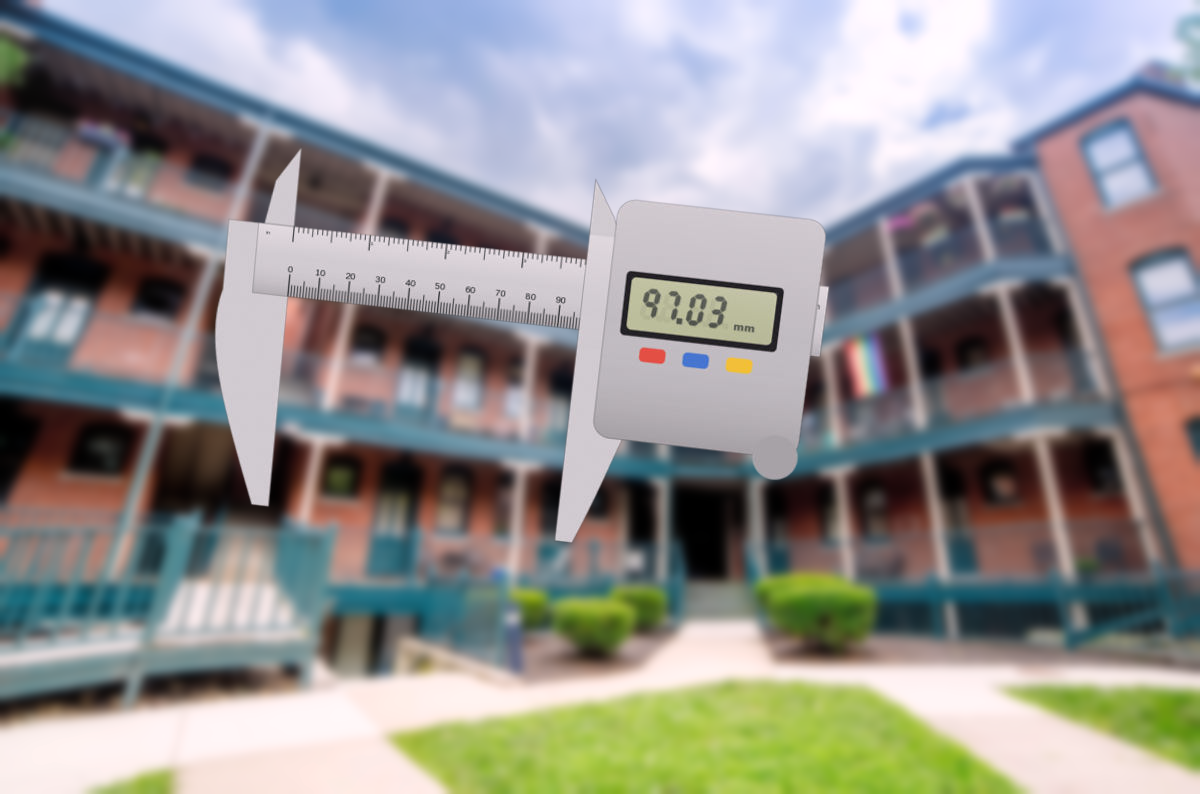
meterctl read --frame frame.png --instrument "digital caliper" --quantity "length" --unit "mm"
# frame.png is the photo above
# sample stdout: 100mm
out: 97.03mm
